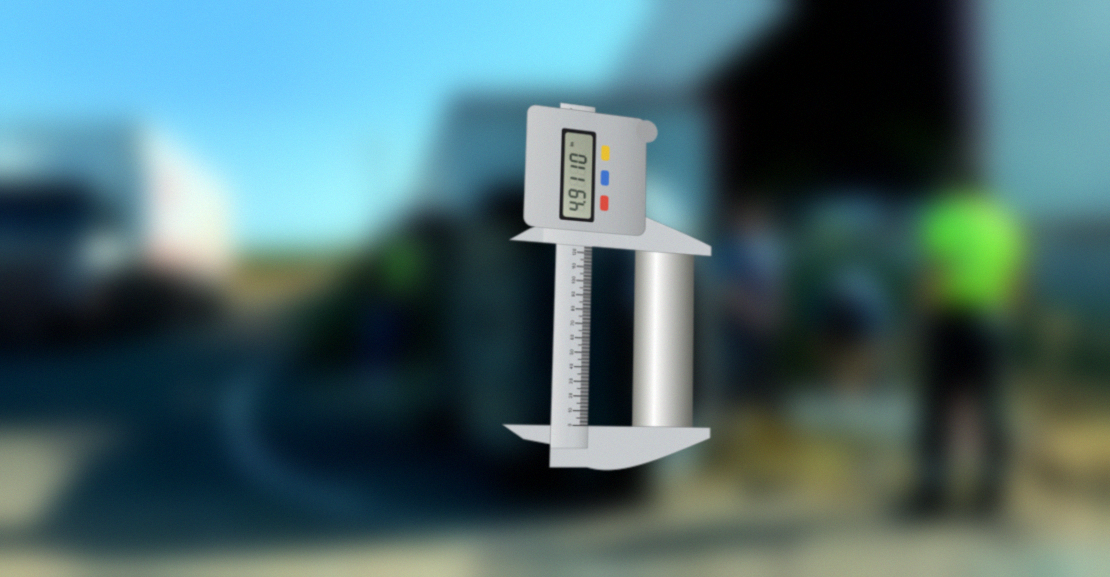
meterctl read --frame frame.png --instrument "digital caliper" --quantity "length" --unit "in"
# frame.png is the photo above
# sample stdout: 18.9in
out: 4.9110in
